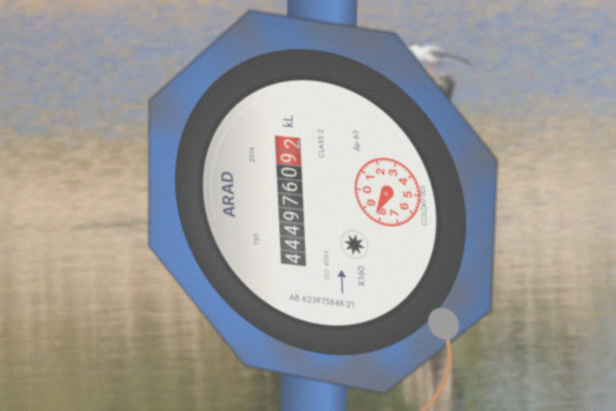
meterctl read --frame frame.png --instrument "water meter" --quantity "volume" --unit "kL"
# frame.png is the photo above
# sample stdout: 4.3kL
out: 4449760.918kL
